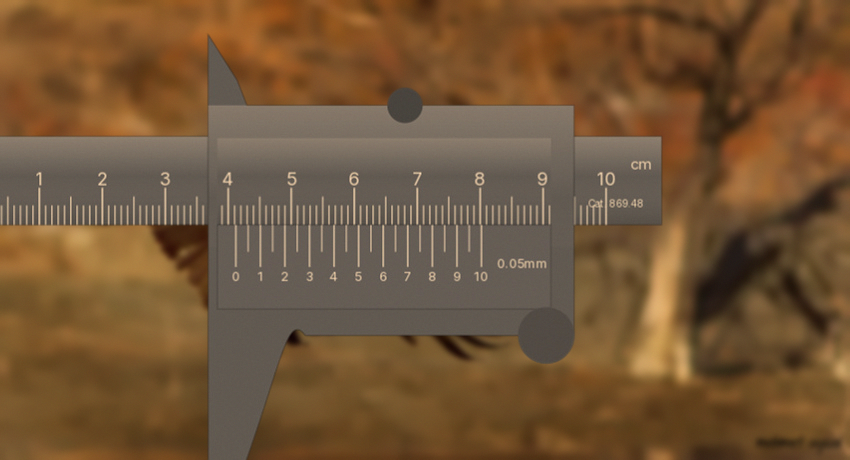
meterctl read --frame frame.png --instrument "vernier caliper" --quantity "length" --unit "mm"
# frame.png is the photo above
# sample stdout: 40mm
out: 41.2mm
